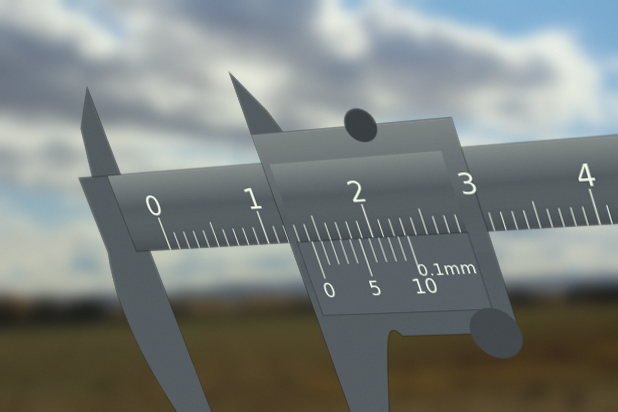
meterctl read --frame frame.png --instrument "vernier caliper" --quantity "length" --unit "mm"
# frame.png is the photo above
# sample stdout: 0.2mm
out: 14.2mm
